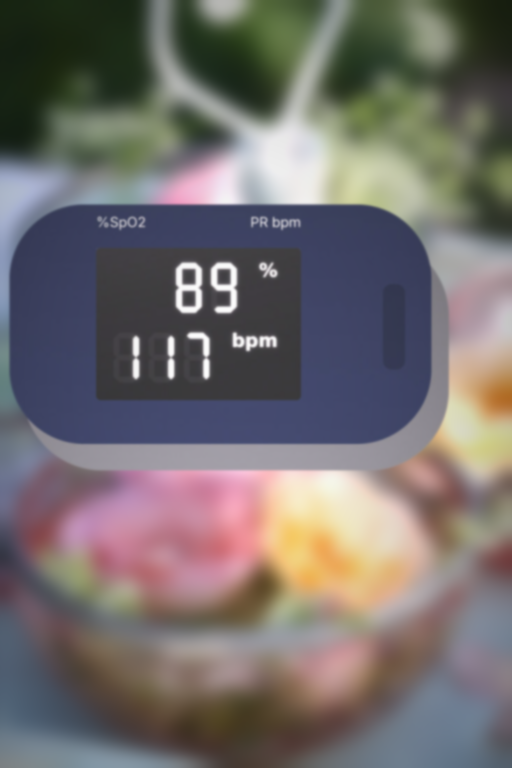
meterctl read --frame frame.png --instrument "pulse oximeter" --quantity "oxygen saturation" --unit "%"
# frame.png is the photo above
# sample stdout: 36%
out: 89%
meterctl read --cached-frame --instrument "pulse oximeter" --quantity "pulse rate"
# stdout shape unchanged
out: 117bpm
